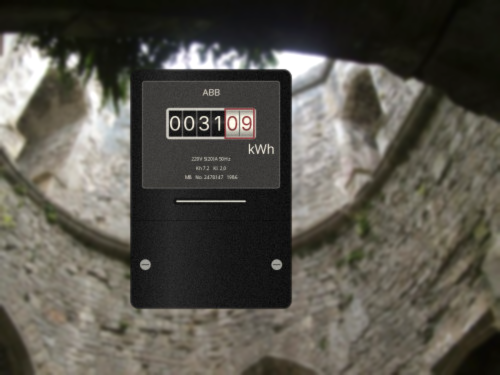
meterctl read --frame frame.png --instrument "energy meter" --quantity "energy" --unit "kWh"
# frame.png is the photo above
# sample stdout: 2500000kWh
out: 31.09kWh
